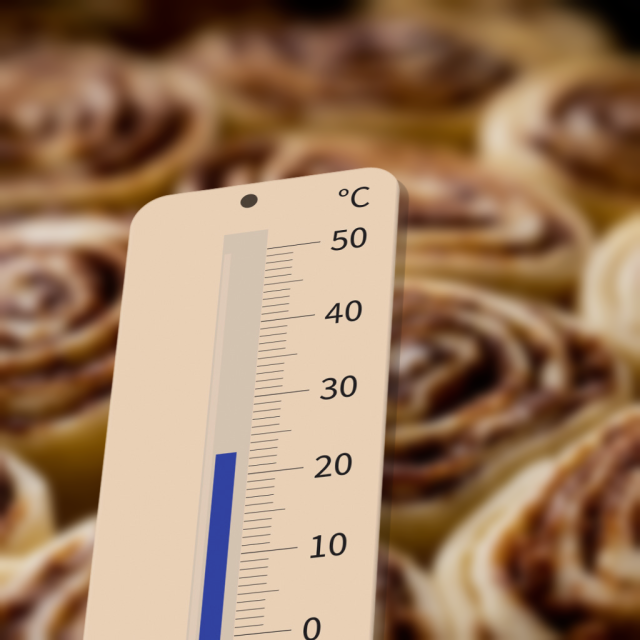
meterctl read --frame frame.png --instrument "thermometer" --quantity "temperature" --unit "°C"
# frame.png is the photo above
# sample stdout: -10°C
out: 23°C
